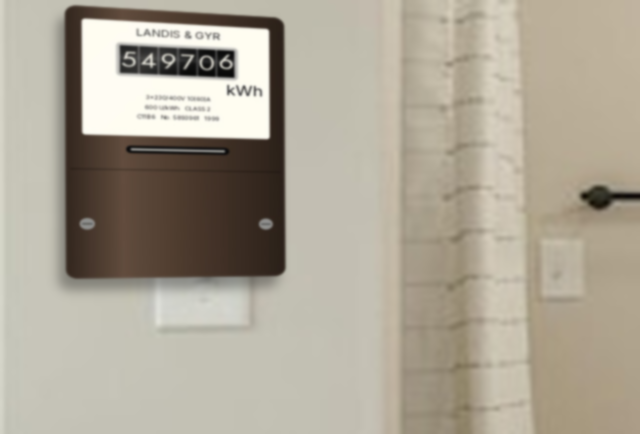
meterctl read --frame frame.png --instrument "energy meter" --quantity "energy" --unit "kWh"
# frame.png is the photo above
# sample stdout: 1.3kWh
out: 549706kWh
